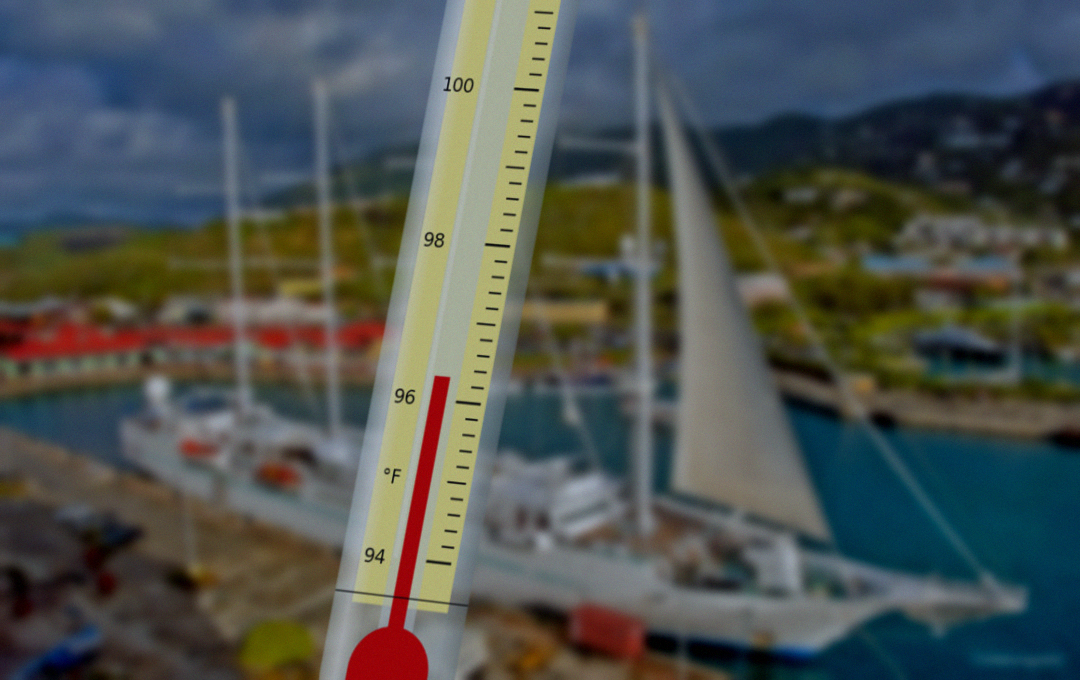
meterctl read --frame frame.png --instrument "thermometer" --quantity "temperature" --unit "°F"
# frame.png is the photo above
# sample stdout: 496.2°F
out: 96.3°F
